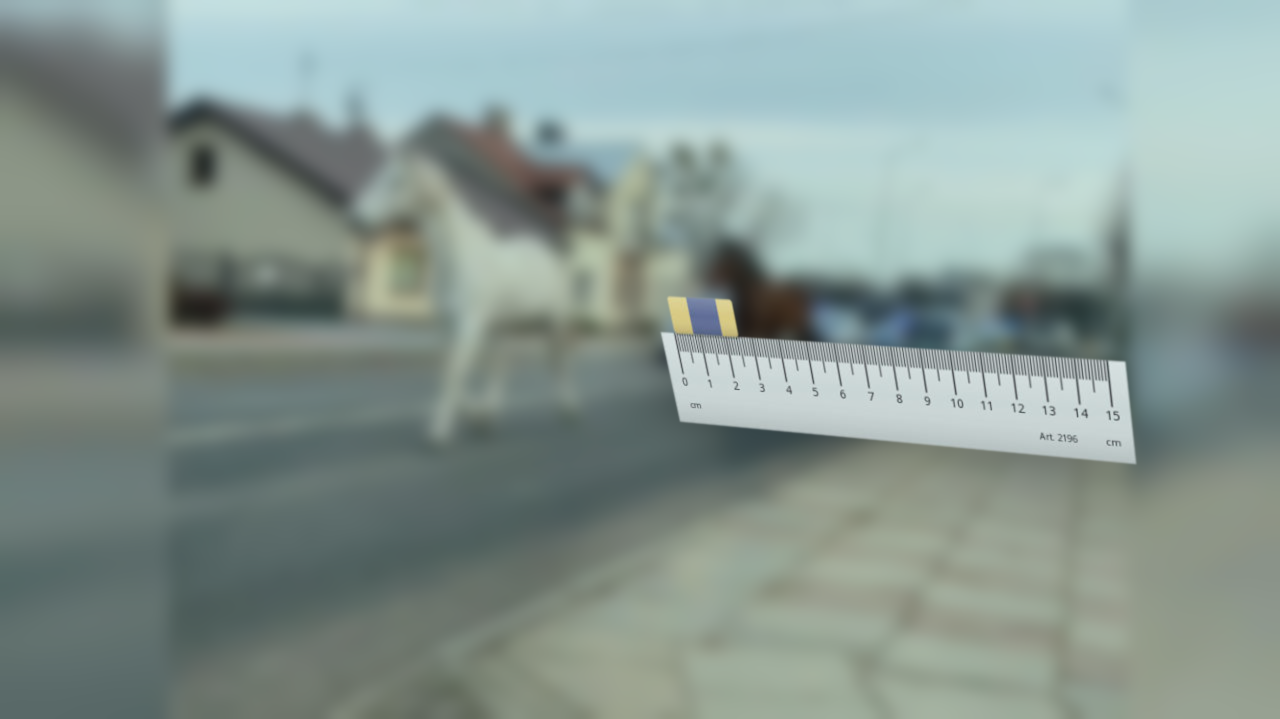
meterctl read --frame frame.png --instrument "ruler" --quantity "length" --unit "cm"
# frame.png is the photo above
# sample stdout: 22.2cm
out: 2.5cm
